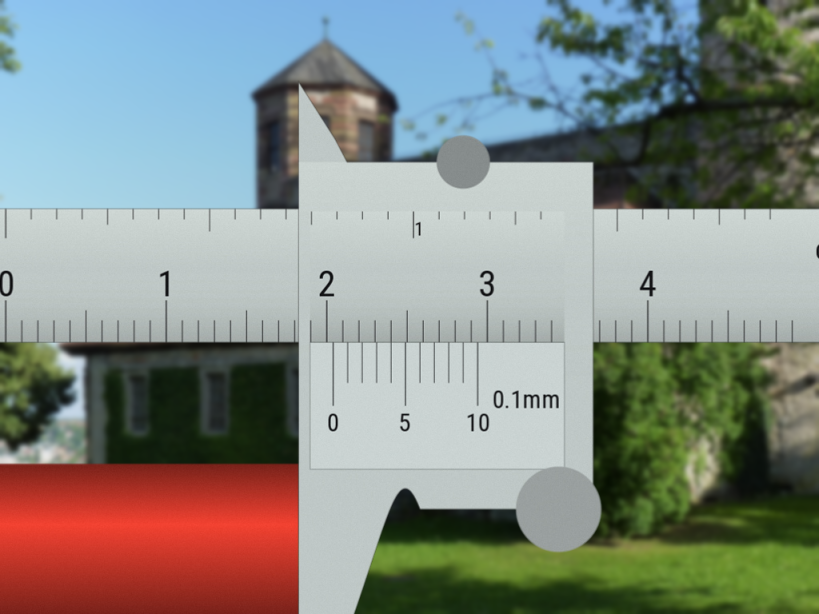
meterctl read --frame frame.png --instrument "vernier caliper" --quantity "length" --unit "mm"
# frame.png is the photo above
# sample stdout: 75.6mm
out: 20.4mm
